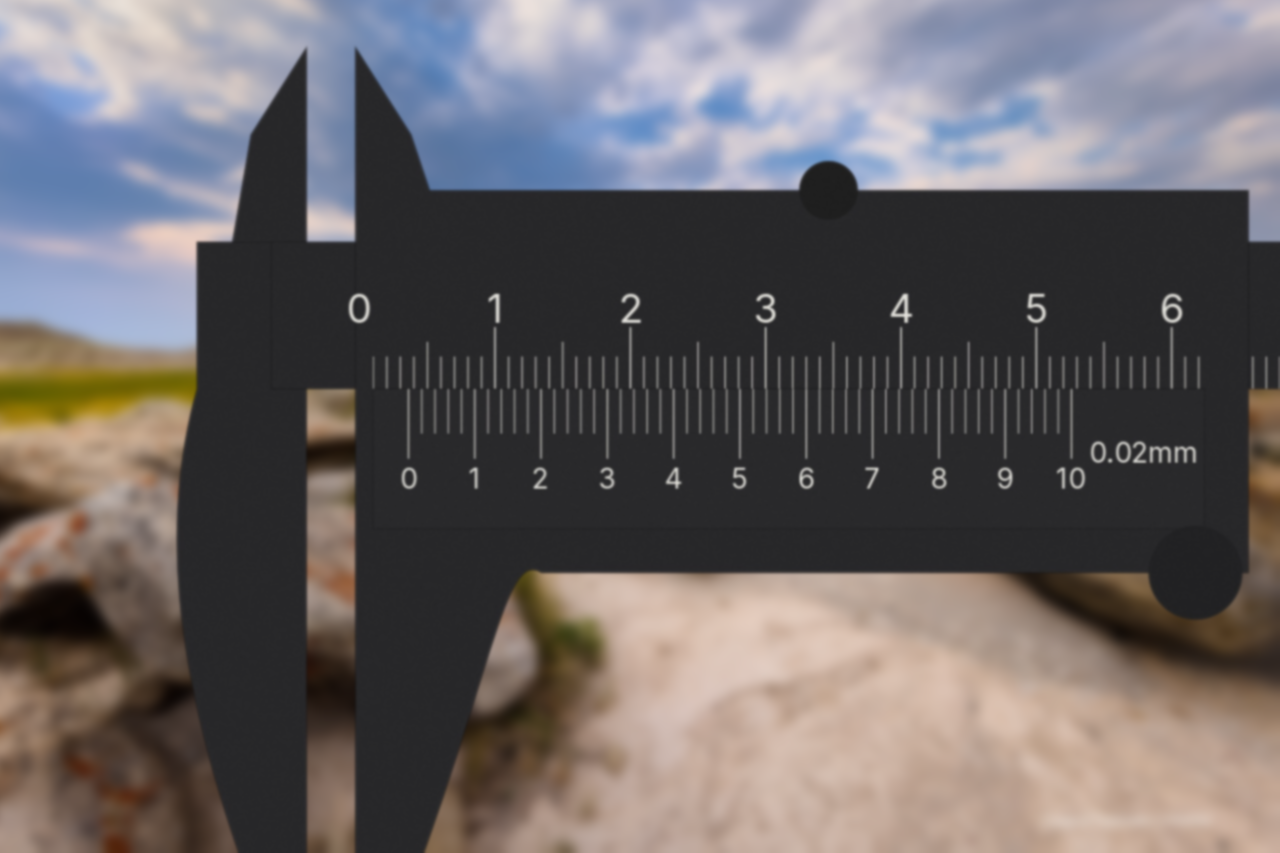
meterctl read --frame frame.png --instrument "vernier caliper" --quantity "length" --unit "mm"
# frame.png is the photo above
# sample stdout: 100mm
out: 3.6mm
